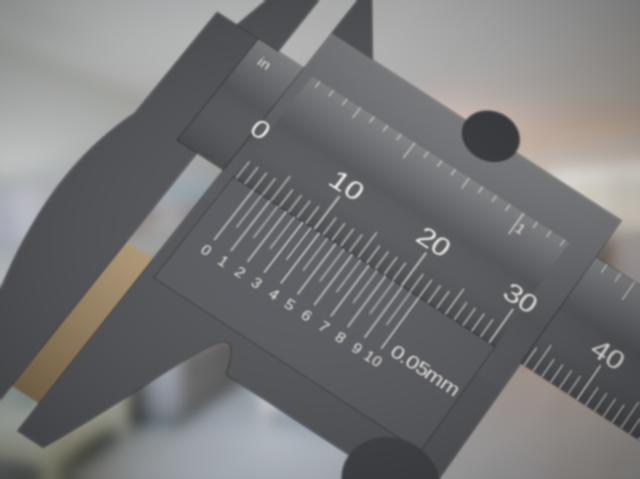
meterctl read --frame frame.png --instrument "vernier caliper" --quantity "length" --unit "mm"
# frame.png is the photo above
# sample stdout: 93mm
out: 3.0mm
